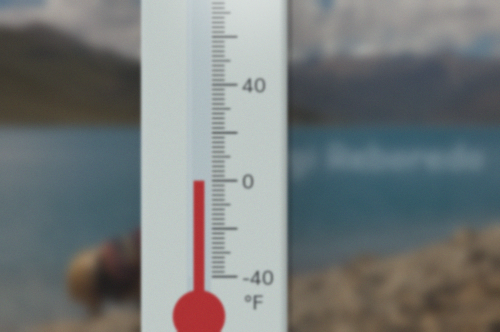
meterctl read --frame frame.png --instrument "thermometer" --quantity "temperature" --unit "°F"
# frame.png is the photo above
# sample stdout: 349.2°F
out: 0°F
